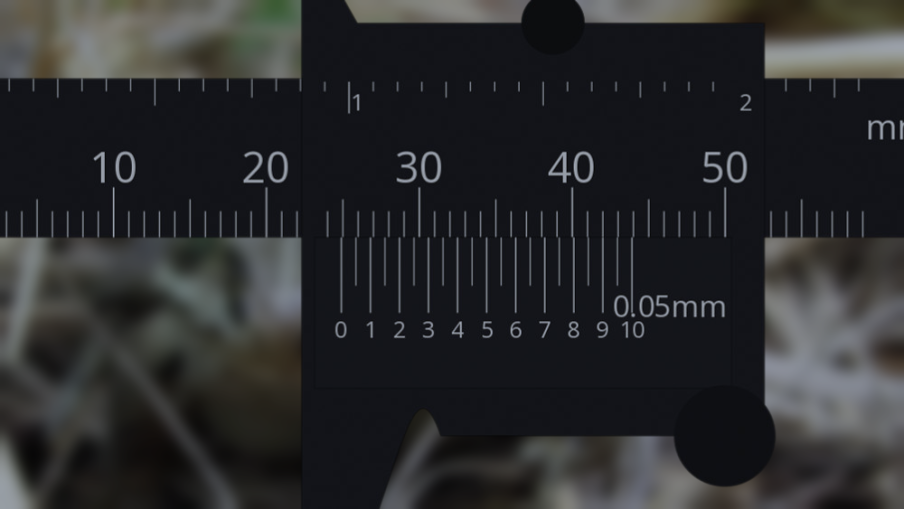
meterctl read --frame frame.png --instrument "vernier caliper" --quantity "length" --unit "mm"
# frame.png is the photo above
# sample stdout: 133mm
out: 24.9mm
